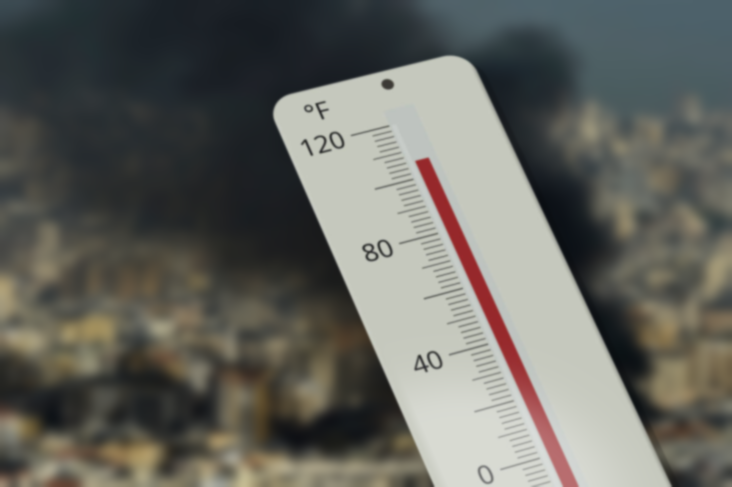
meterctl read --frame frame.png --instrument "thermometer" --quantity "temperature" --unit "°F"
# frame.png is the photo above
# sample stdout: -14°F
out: 106°F
